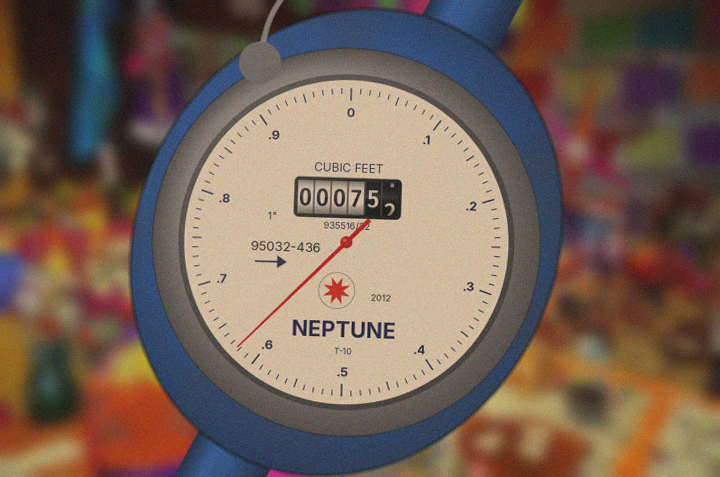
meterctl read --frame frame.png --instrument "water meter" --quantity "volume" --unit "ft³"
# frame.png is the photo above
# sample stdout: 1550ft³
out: 751.62ft³
